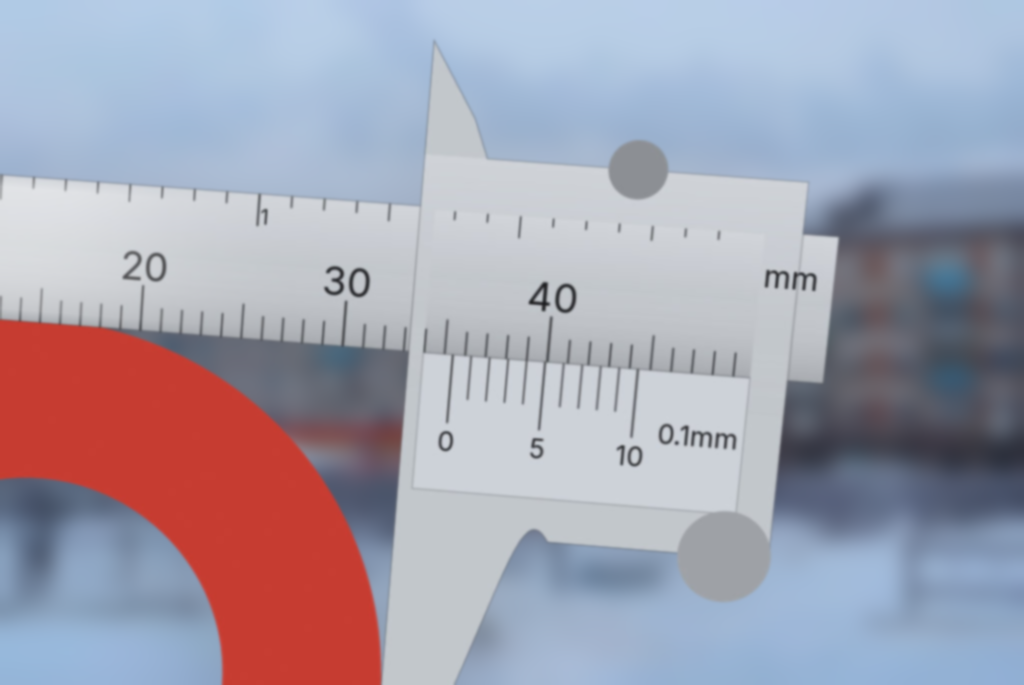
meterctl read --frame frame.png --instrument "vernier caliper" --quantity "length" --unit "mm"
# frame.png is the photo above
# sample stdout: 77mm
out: 35.4mm
